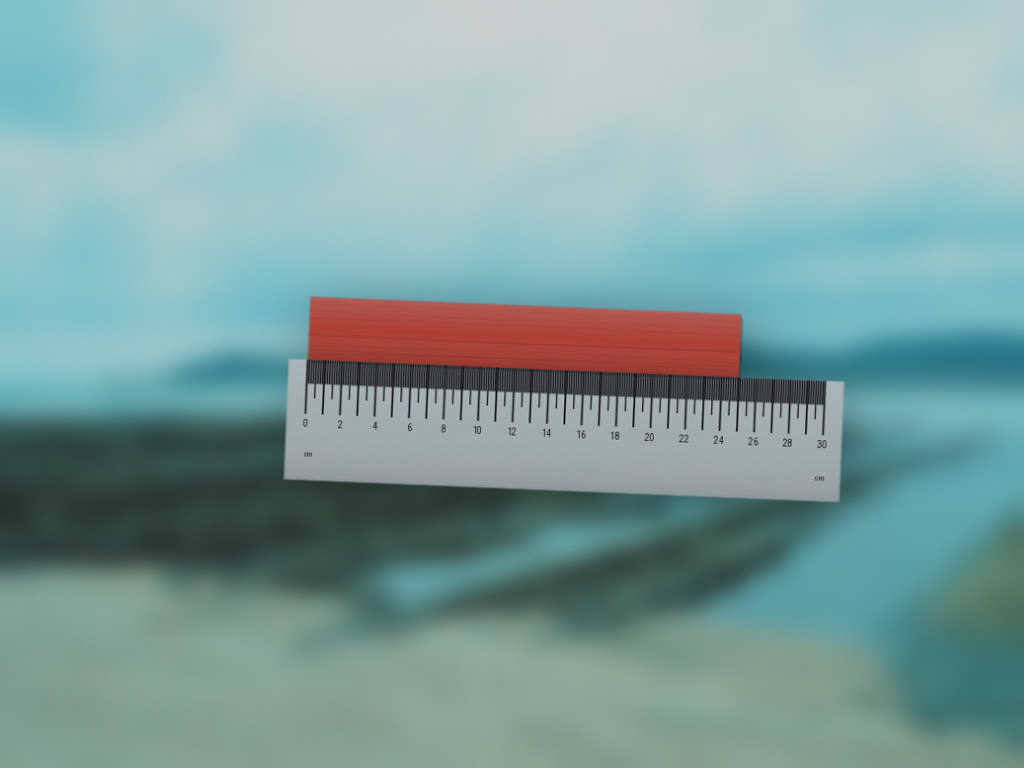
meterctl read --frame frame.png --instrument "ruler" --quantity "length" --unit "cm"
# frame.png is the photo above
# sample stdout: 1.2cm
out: 25cm
